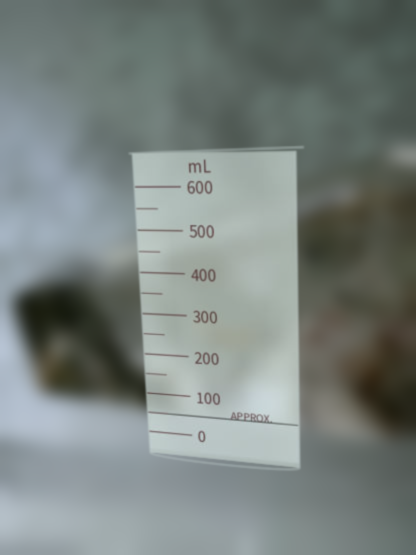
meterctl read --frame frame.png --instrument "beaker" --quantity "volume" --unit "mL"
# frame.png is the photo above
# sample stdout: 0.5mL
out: 50mL
